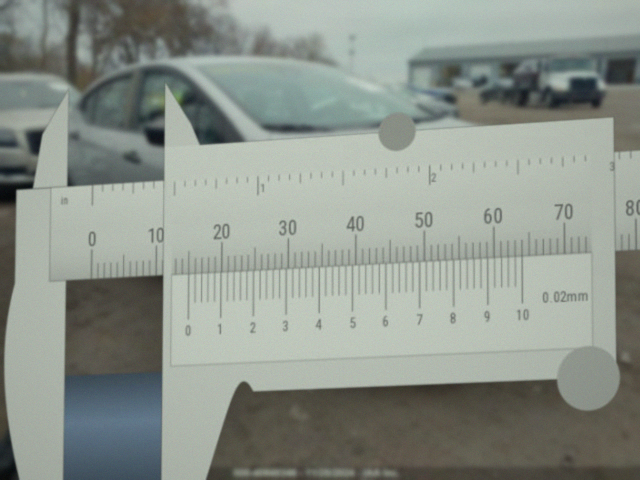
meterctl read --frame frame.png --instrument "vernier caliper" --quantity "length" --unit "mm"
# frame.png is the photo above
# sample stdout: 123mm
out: 15.0mm
